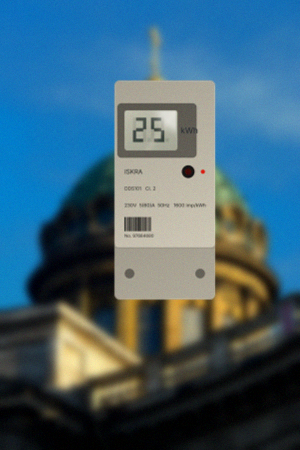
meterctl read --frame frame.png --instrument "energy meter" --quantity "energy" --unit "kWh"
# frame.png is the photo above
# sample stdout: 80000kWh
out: 25kWh
